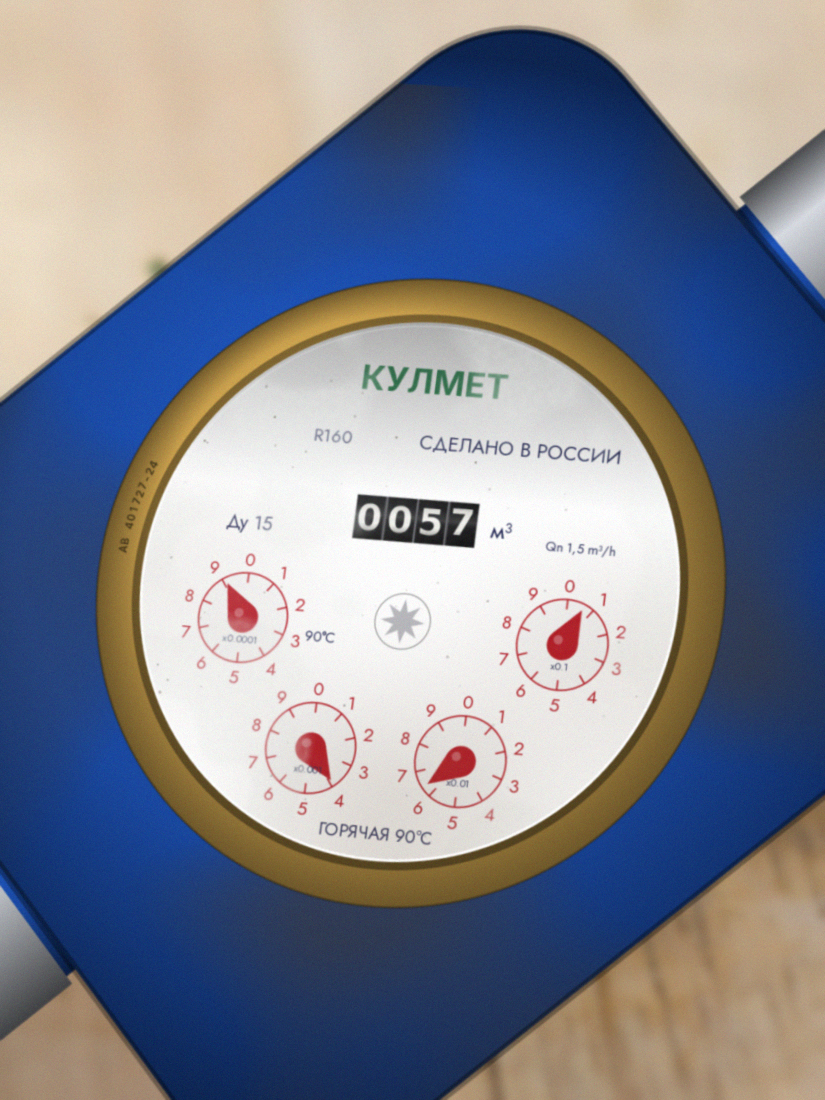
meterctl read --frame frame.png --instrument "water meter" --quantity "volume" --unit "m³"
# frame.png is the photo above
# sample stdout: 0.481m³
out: 57.0639m³
